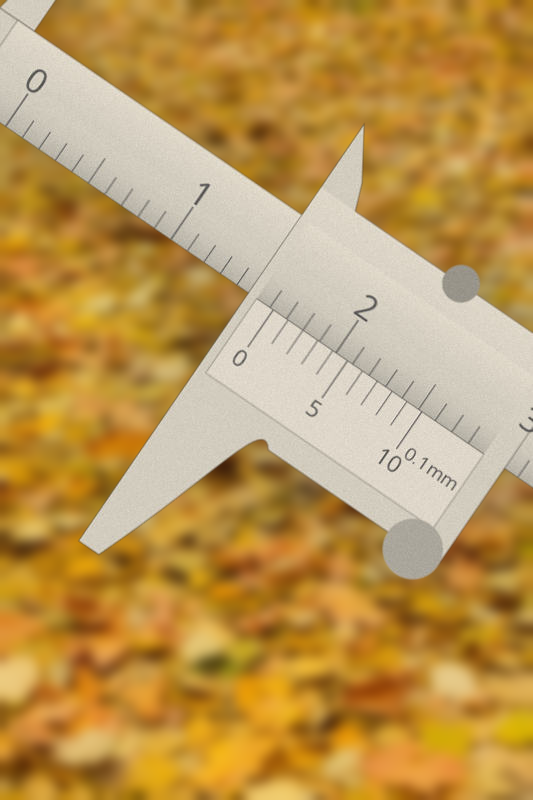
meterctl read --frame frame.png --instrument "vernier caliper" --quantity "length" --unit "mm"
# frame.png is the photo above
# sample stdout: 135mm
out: 16.2mm
